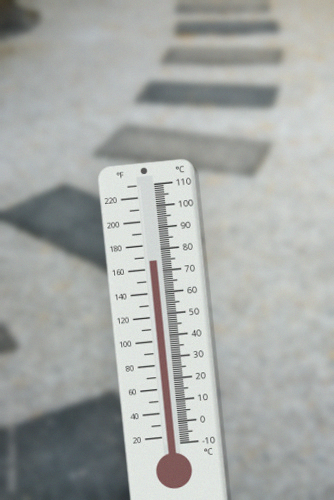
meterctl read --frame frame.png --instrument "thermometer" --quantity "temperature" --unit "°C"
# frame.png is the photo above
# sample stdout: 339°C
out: 75°C
